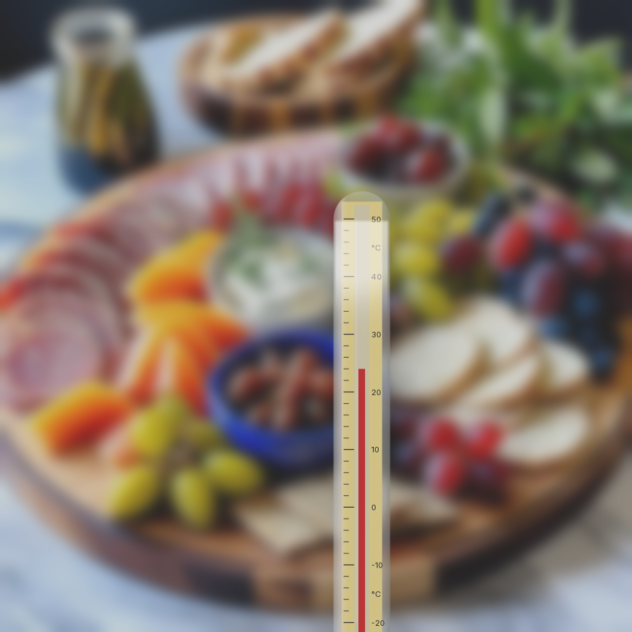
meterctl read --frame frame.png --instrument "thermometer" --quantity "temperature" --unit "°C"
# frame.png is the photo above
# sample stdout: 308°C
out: 24°C
